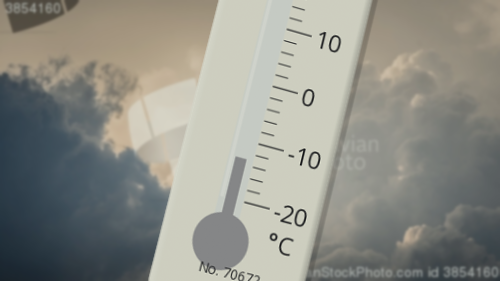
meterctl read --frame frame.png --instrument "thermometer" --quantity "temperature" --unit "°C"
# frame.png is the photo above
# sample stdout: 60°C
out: -13°C
